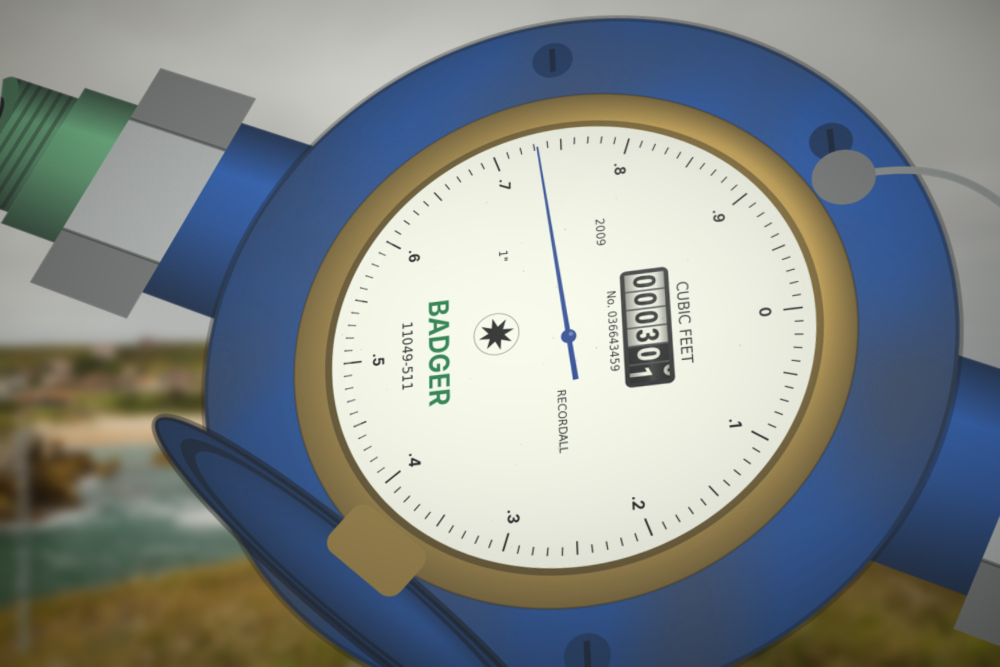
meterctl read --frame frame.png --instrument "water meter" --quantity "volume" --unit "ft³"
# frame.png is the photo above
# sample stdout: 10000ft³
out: 300.73ft³
